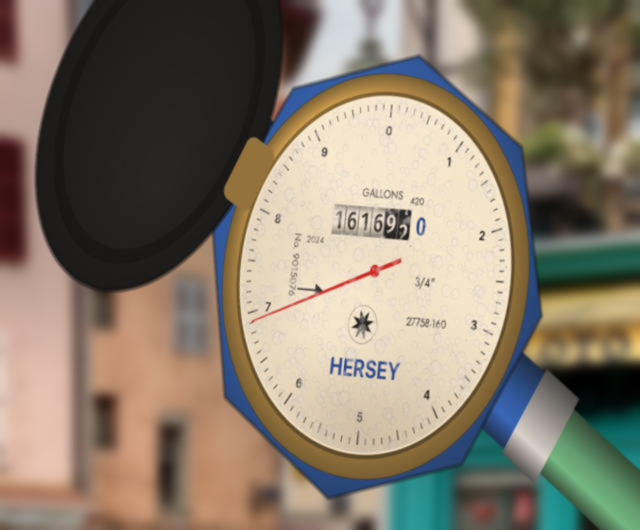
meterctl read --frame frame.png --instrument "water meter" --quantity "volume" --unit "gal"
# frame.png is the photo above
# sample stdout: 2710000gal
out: 1616916.9gal
